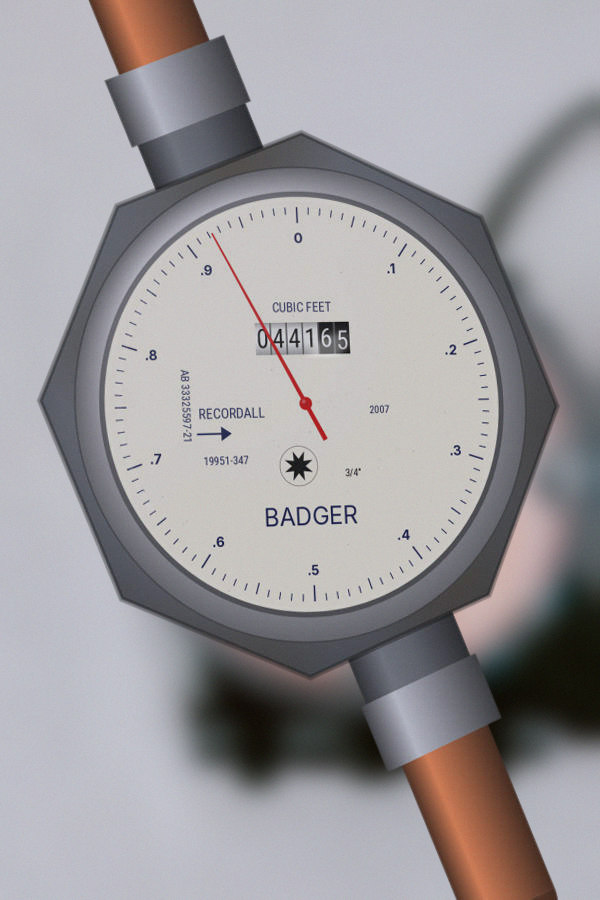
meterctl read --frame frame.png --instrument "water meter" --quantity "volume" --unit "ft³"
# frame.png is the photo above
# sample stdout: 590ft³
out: 44164.92ft³
